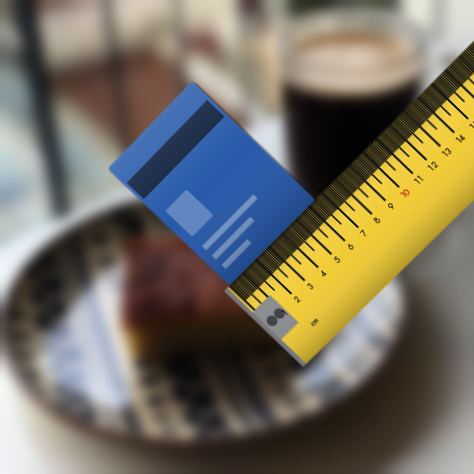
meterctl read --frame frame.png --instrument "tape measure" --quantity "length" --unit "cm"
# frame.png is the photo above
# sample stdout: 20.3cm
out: 6.5cm
